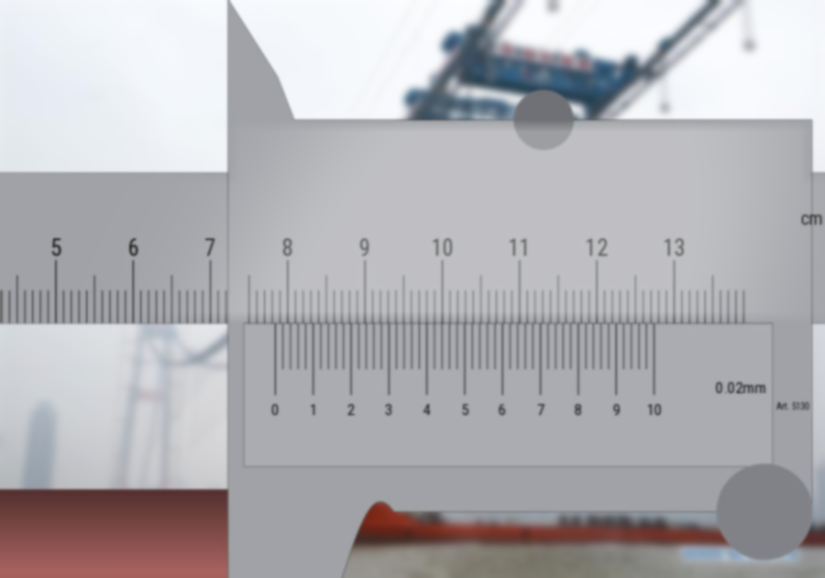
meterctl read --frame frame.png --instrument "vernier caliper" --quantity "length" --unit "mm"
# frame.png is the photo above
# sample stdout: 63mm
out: 78.4mm
